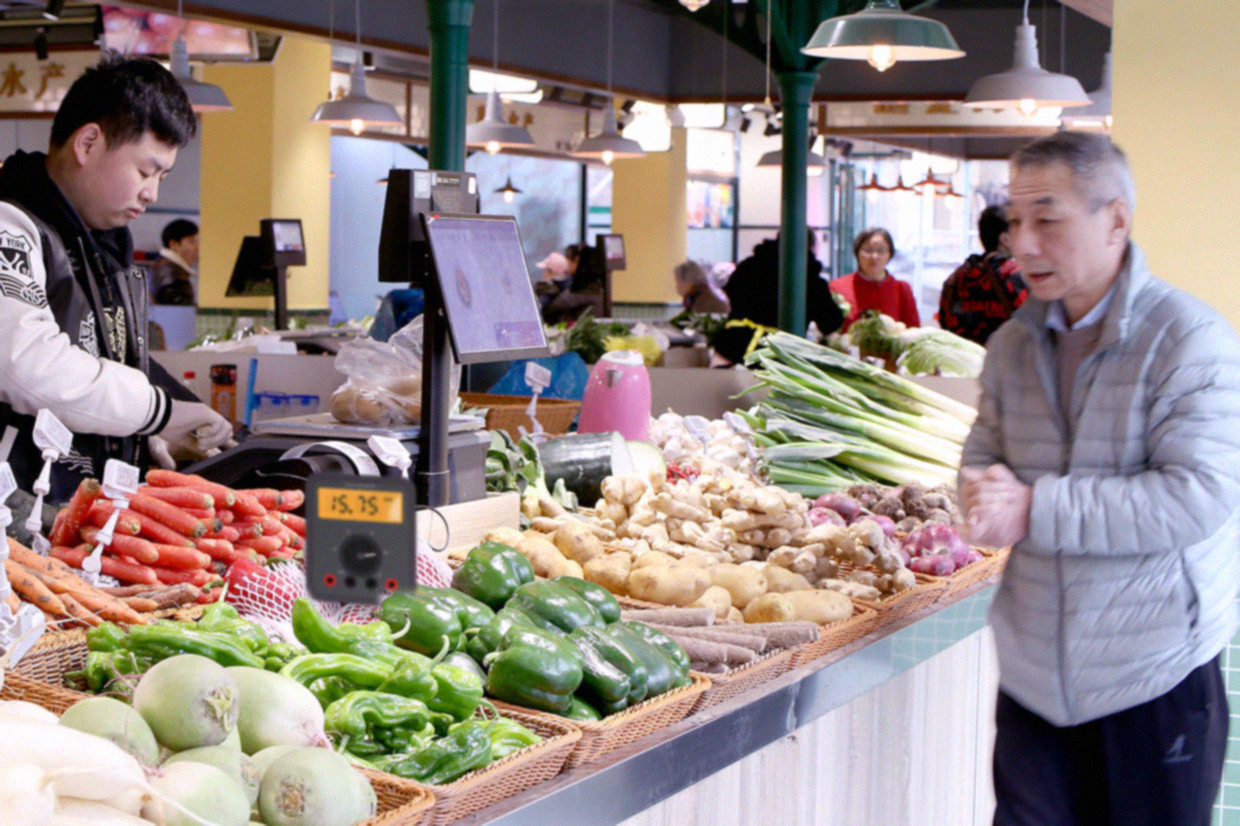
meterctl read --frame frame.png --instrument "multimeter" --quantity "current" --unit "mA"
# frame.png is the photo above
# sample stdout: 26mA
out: 15.75mA
